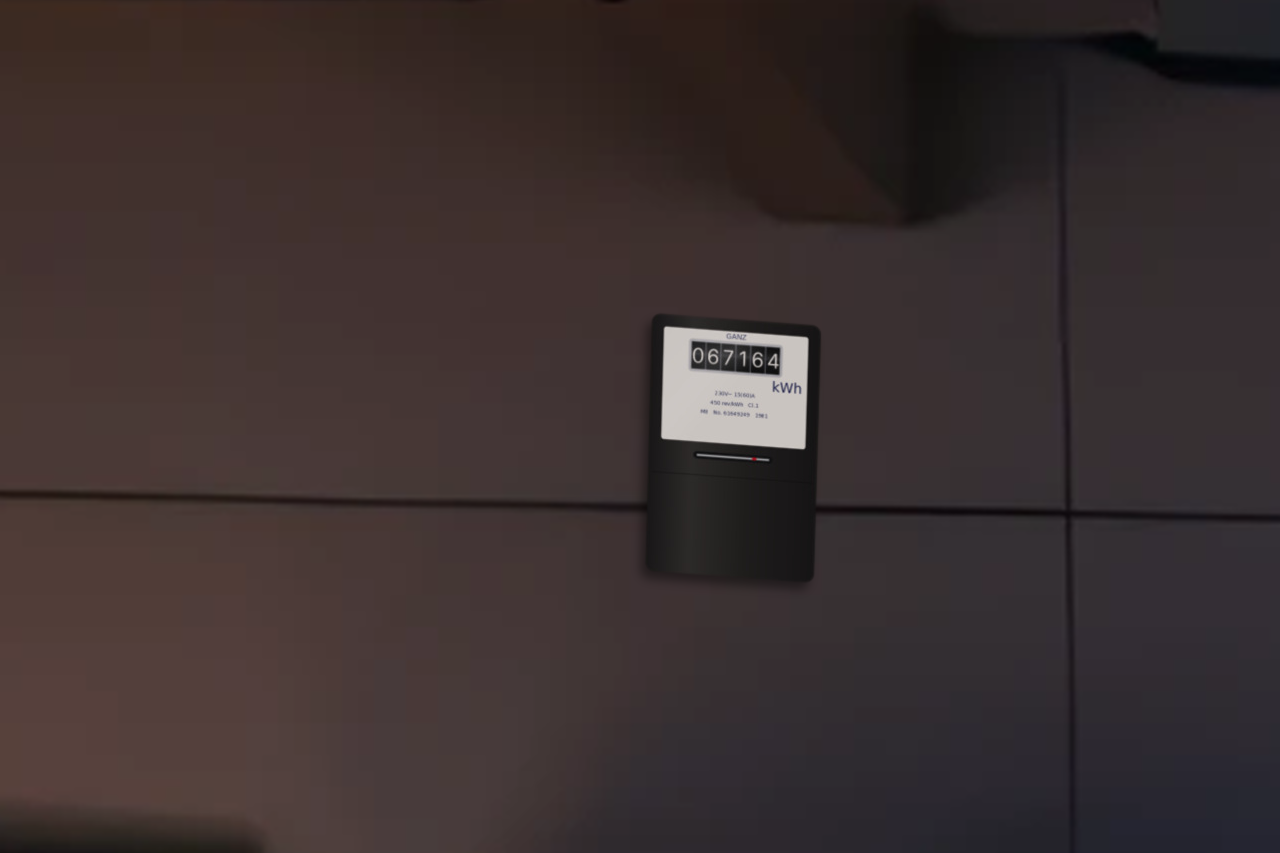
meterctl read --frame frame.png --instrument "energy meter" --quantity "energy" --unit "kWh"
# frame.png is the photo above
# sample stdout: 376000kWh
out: 67164kWh
